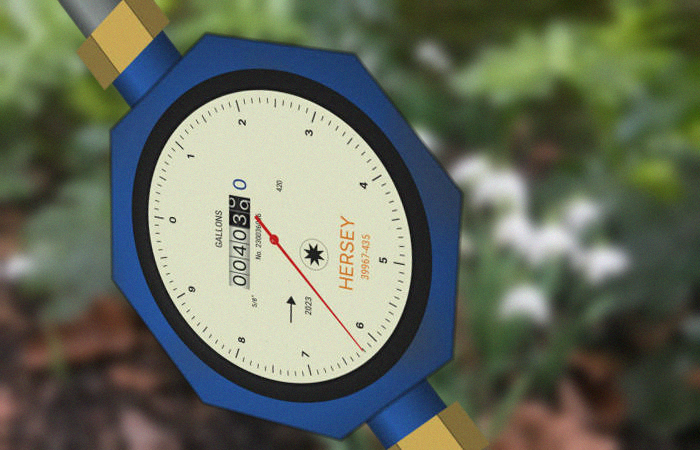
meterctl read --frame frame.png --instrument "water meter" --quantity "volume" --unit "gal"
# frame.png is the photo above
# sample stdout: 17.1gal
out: 40386.2gal
